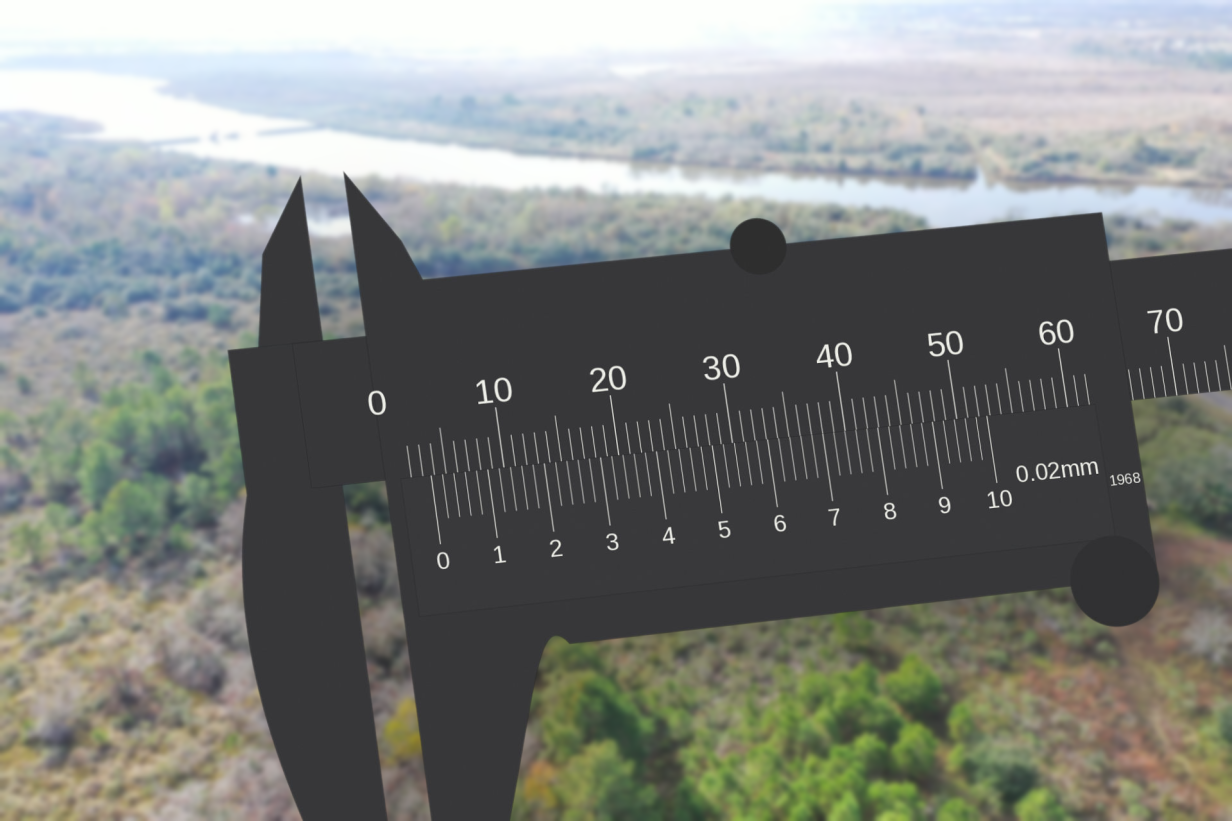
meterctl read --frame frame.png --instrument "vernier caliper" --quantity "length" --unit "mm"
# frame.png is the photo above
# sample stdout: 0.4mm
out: 3.7mm
